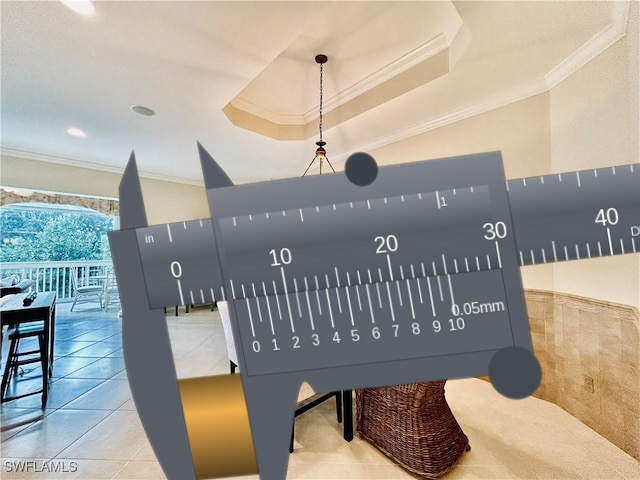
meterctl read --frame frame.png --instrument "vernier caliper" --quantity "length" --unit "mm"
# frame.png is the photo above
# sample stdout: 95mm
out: 6.2mm
